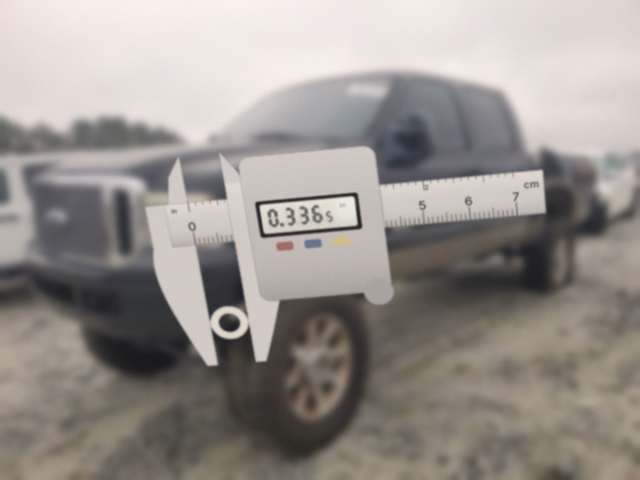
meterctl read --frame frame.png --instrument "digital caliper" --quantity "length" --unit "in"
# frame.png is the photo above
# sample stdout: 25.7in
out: 0.3365in
